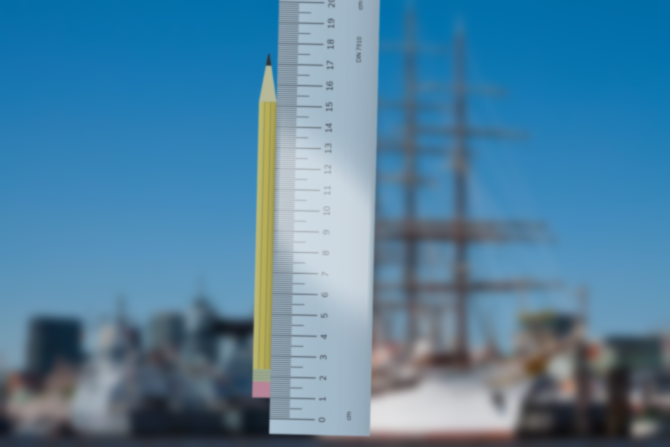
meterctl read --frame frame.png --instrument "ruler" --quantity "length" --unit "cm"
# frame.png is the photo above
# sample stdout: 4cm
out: 16.5cm
